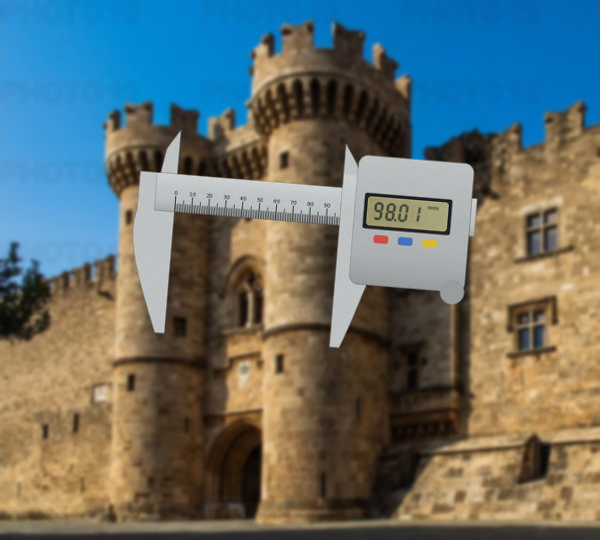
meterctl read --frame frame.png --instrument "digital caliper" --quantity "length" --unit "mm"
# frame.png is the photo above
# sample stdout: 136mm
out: 98.01mm
